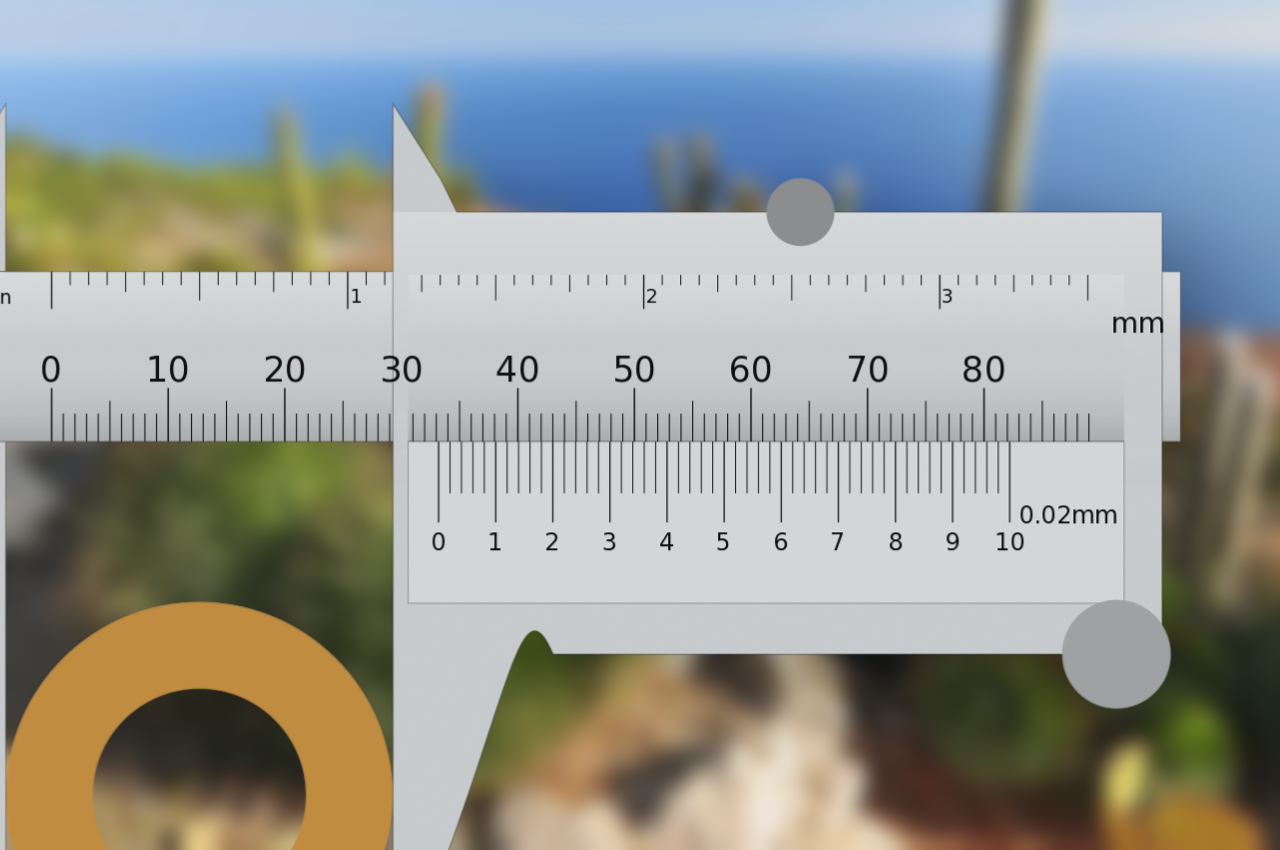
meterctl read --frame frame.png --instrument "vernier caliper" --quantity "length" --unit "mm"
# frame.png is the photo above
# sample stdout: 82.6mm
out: 33.2mm
